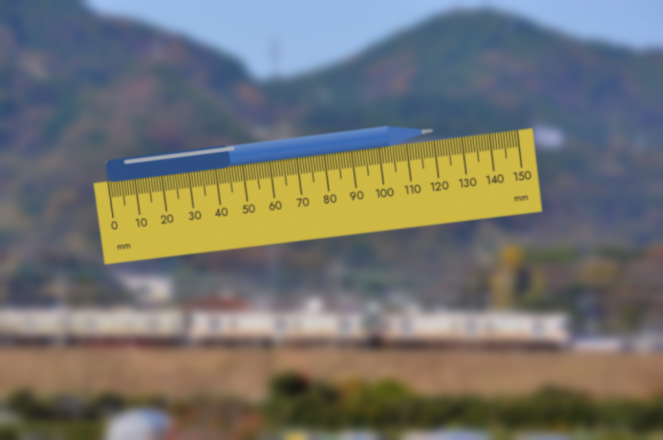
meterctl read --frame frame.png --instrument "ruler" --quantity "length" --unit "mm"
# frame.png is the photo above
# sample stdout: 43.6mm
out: 120mm
